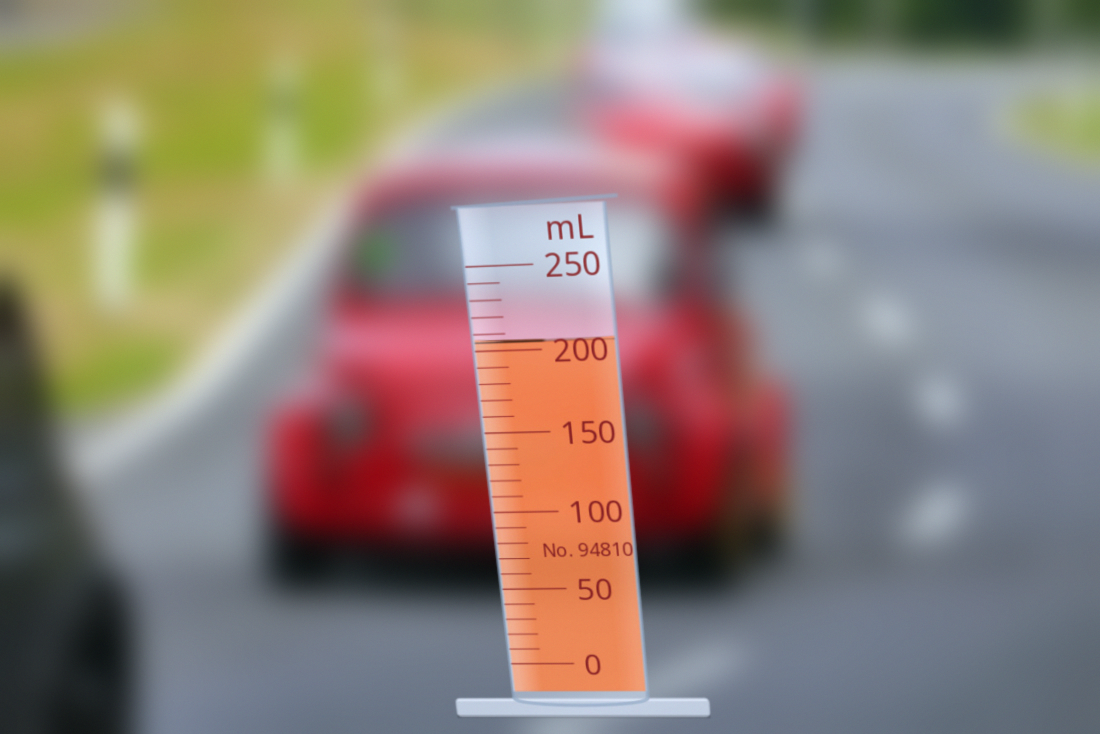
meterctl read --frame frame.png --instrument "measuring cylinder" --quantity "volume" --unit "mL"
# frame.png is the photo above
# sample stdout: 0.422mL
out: 205mL
